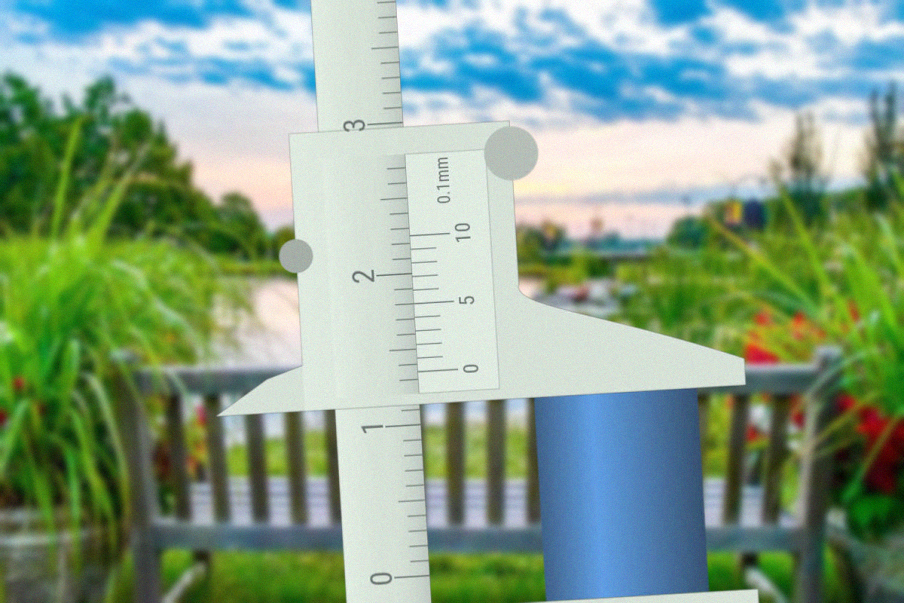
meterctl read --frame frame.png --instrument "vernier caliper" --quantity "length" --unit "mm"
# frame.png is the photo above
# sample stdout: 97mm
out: 13.5mm
